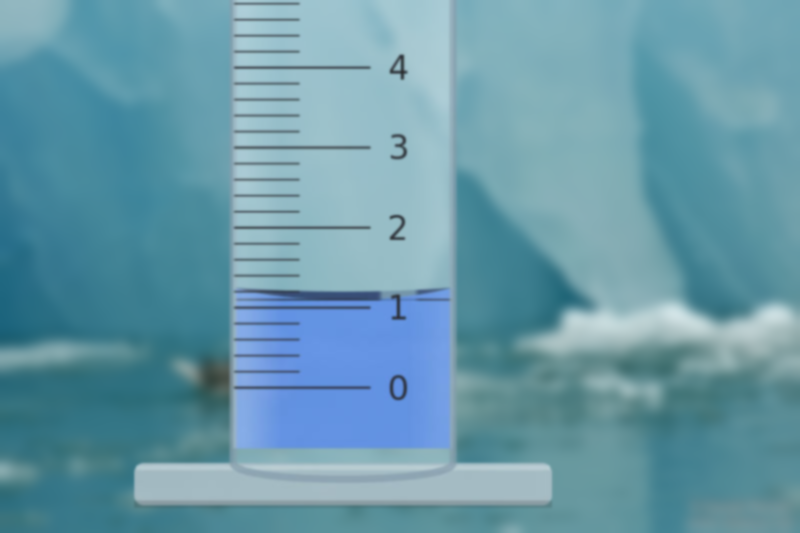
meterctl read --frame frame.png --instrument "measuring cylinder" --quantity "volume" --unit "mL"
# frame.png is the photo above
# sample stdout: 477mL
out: 1.1mL
